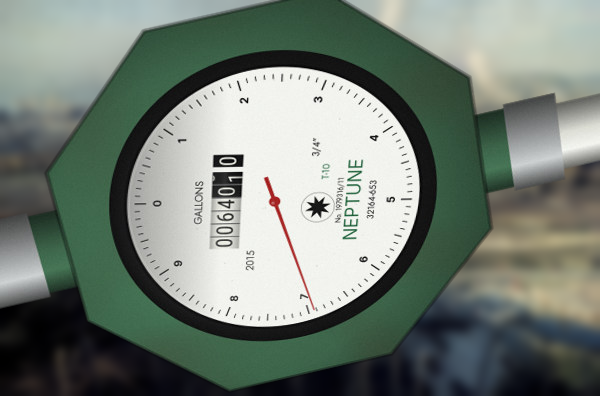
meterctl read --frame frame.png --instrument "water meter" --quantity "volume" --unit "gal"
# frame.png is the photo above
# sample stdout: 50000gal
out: 64006.9gal
